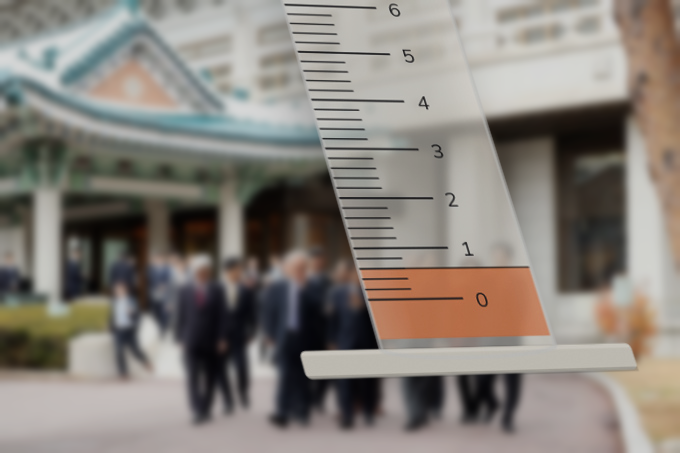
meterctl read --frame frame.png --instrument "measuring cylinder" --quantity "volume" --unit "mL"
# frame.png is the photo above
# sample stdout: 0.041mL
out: 0.6mL
